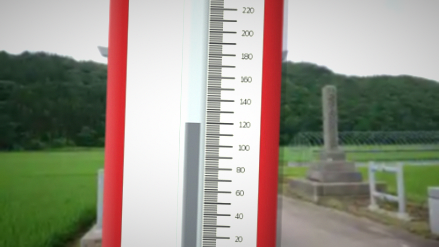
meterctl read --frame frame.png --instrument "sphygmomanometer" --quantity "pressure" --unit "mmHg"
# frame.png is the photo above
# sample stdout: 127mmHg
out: 120mmHg
